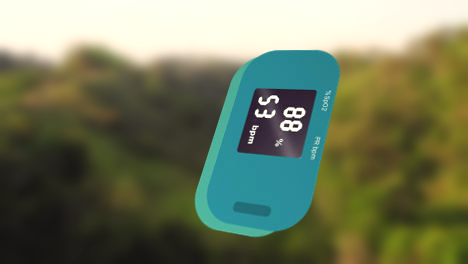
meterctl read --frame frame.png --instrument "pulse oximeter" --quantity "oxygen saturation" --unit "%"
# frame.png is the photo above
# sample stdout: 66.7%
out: 88%
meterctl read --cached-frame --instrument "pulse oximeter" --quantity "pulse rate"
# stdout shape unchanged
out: 53bpm
